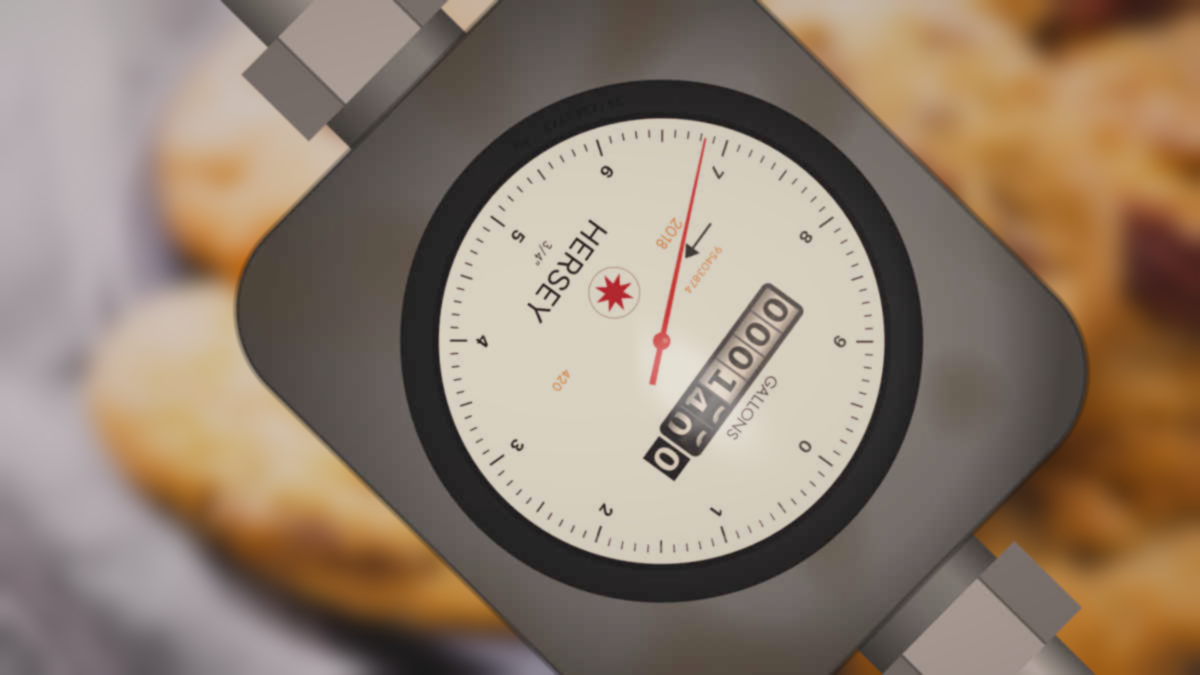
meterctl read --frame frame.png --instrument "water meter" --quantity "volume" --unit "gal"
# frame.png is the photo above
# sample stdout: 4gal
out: 1396.8gal
